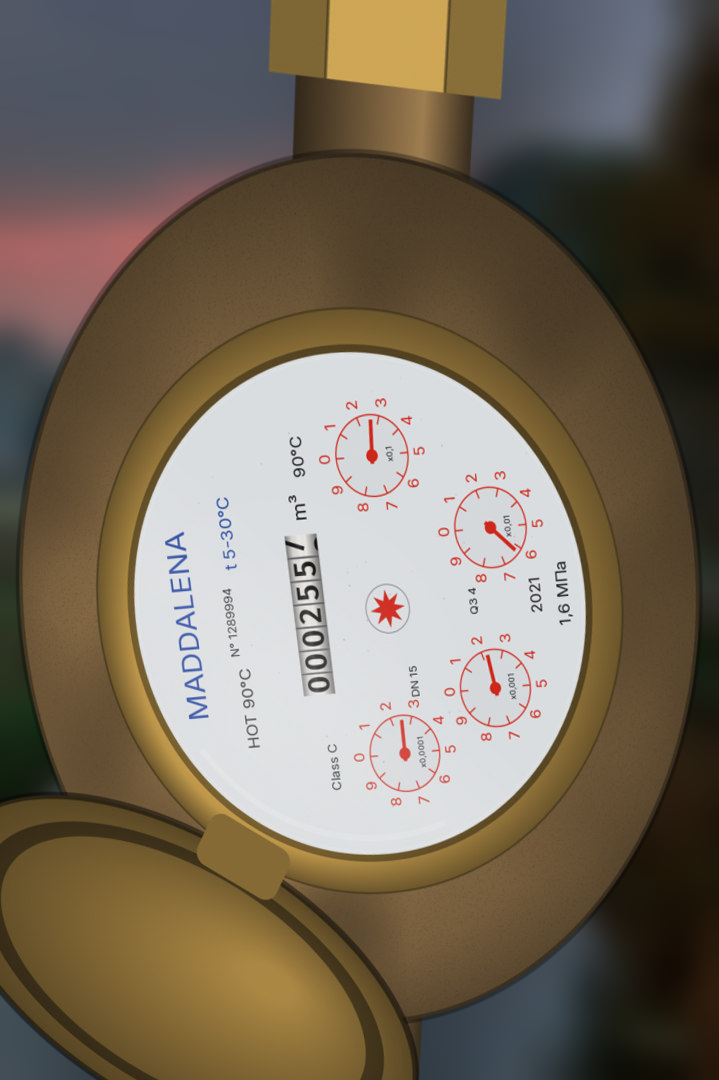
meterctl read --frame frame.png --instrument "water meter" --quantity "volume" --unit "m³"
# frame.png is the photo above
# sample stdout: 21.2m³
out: 2557.2622m³
